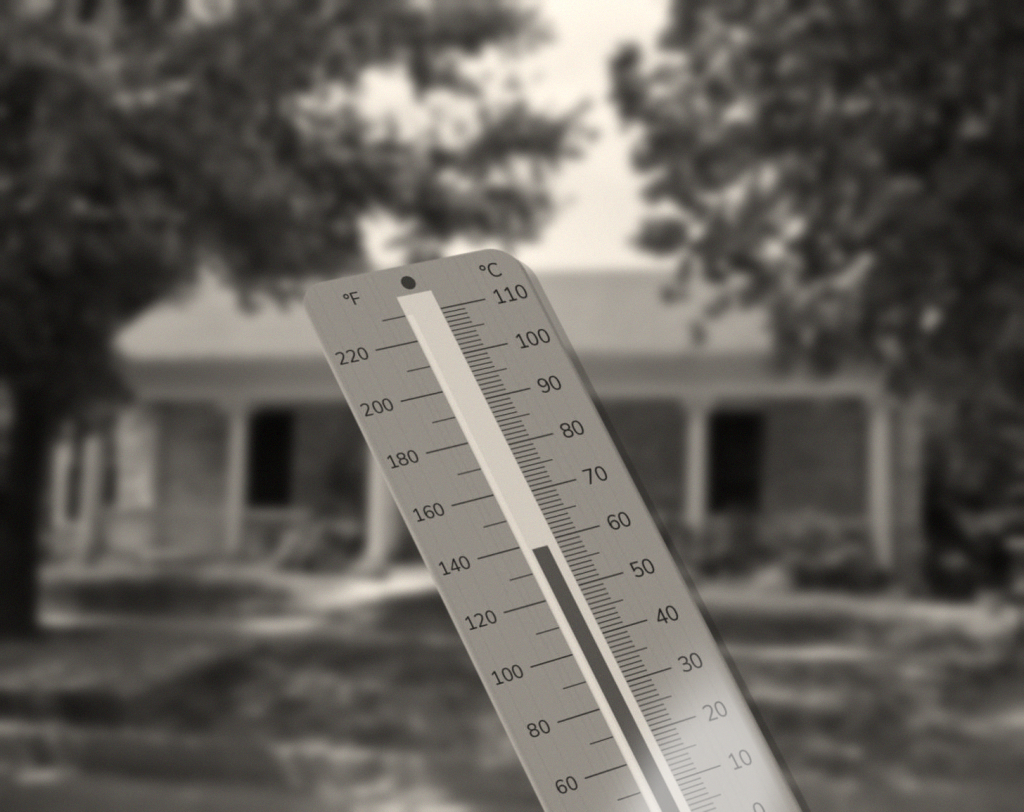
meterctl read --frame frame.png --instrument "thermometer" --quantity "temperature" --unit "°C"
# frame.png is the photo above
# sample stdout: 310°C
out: 59°C
